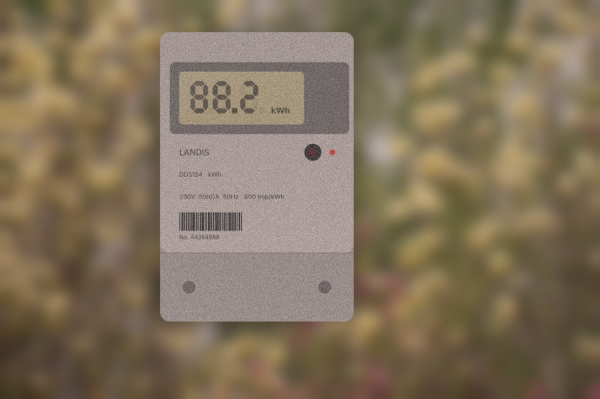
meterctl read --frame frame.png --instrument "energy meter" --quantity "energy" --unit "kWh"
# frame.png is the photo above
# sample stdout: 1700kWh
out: 88.2kWh
